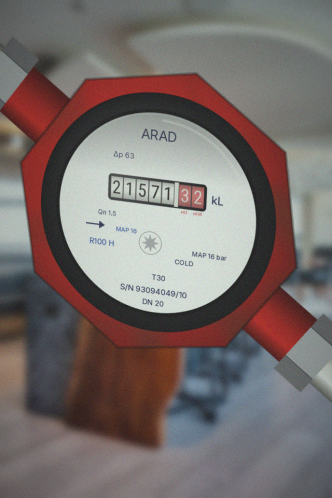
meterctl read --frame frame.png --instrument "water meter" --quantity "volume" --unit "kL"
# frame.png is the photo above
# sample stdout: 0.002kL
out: 21571.32kL
